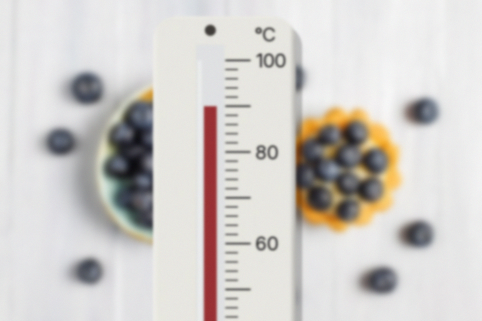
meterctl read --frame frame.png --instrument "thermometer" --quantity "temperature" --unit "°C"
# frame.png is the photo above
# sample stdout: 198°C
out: 90°C
